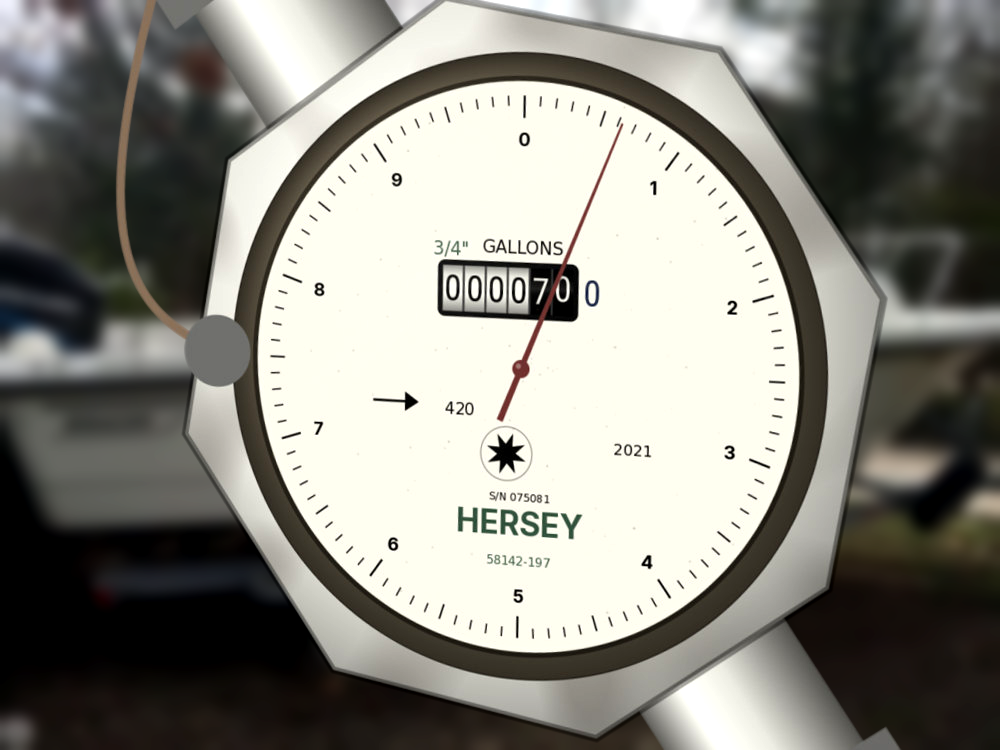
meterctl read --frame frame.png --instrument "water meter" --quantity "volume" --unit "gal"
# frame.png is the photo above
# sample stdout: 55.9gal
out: 700.6gal
